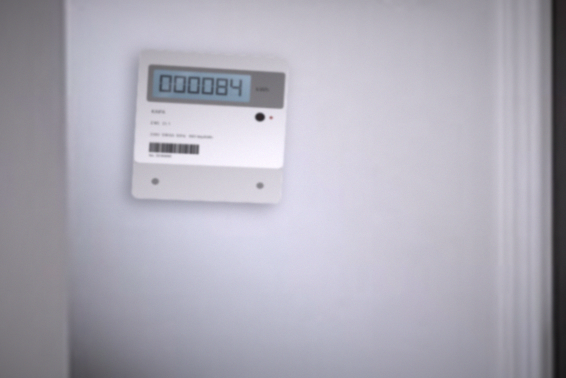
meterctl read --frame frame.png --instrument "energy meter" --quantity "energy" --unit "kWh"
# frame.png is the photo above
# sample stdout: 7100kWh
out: 84kWh
